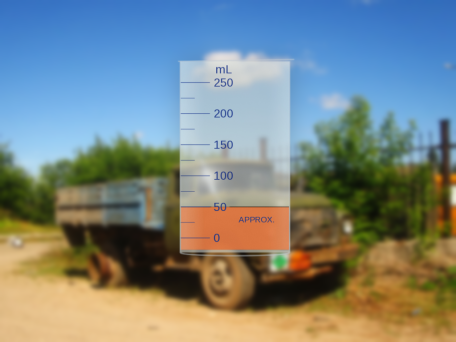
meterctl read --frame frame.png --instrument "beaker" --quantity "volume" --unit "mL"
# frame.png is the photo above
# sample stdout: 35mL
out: 50mL
